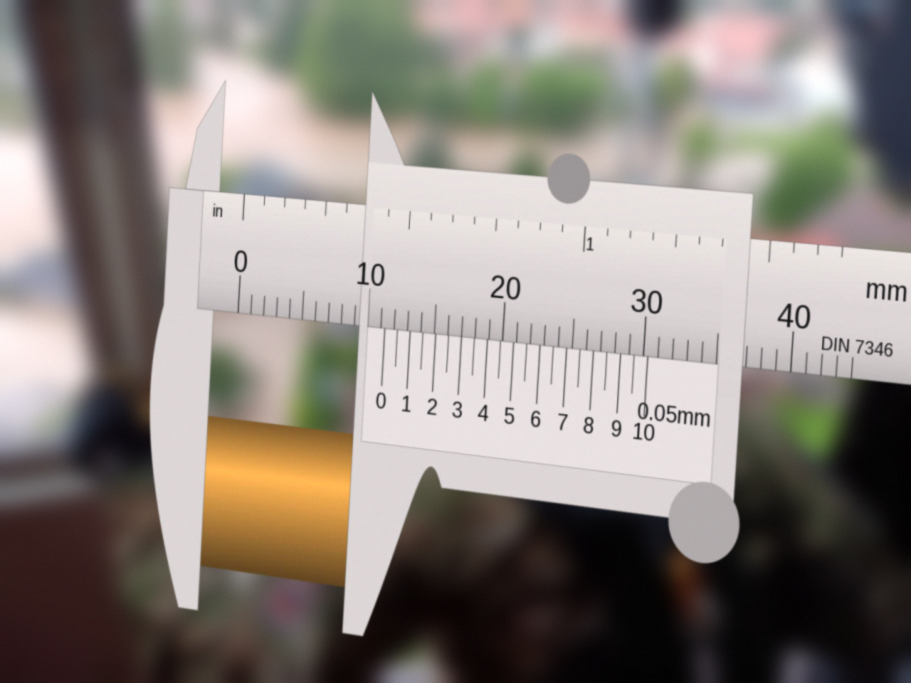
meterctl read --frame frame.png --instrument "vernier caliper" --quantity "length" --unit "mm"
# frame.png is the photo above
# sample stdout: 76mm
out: 11.3mm
